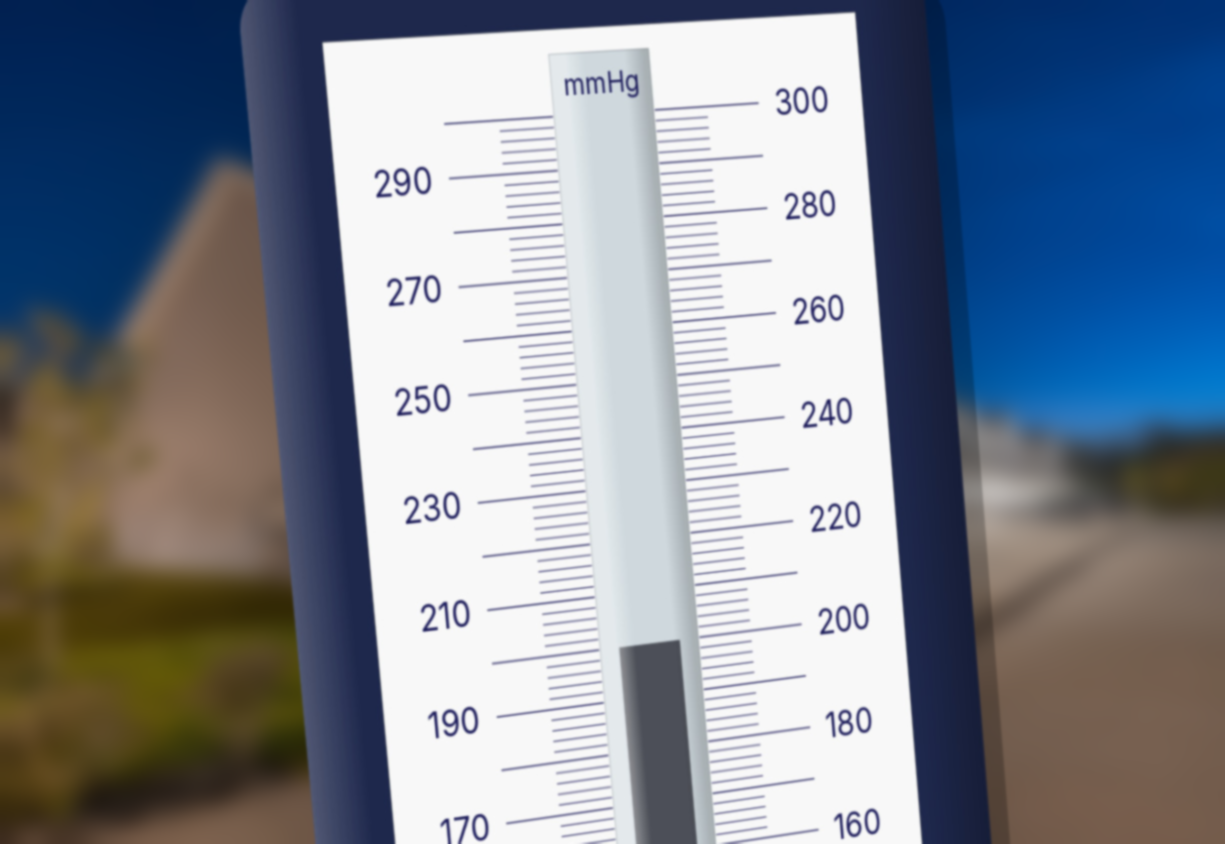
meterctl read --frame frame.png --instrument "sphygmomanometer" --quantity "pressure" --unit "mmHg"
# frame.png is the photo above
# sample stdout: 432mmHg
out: 200mmHg
